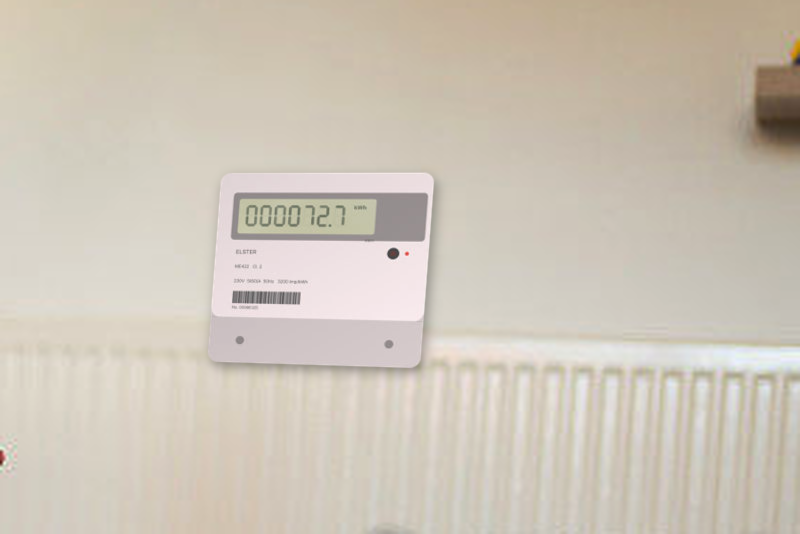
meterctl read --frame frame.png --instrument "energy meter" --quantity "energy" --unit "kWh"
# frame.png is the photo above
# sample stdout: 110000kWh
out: 72.7kWh
